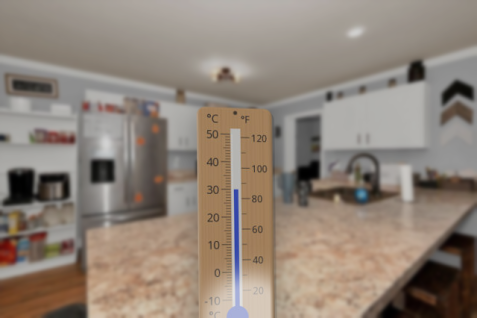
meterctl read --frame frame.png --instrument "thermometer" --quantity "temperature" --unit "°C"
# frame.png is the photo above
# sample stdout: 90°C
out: 30°C
